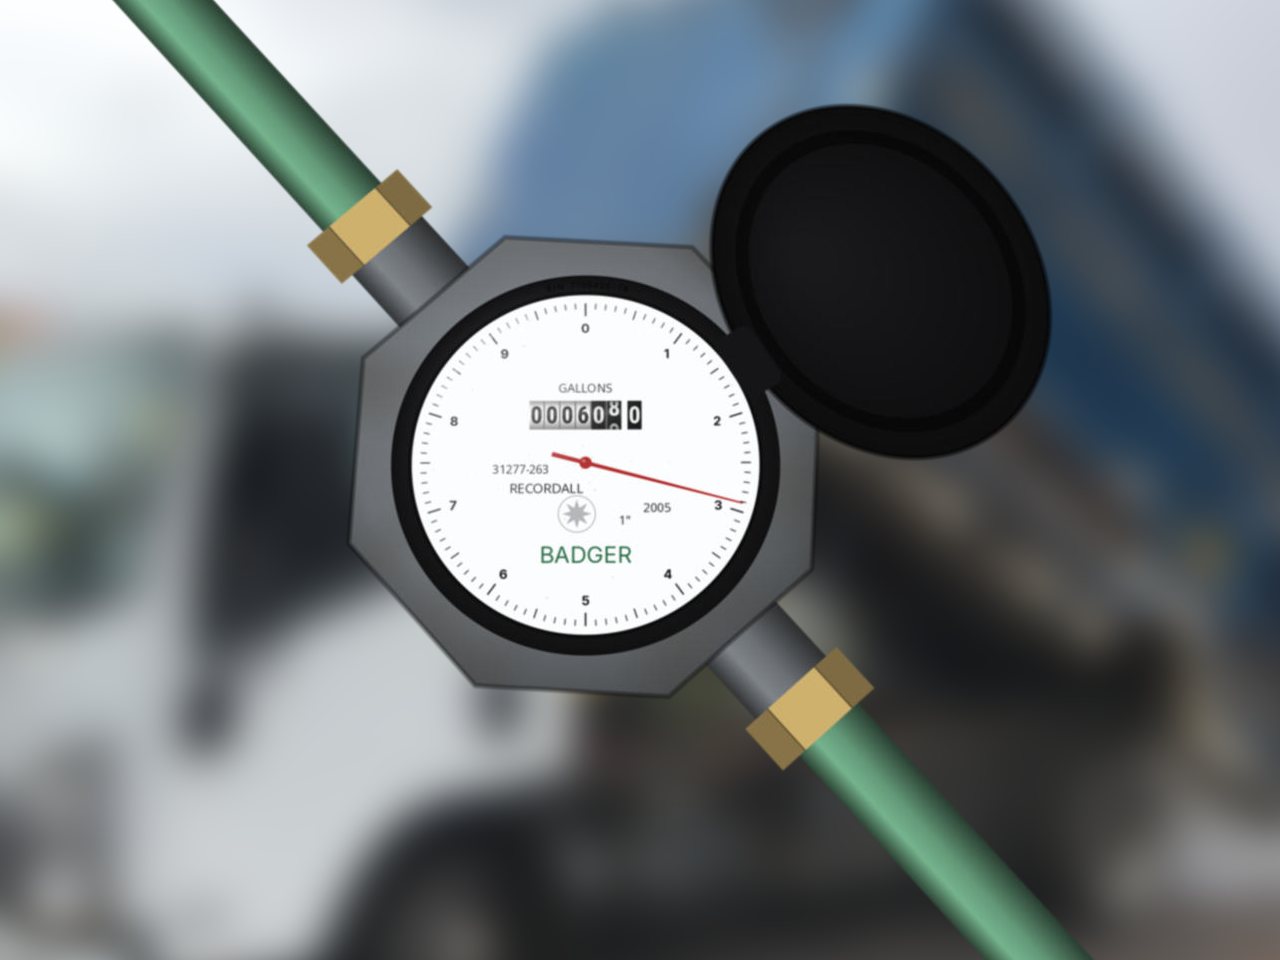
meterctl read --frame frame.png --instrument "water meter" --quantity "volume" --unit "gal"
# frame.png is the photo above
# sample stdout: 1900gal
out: 6082.9gal
